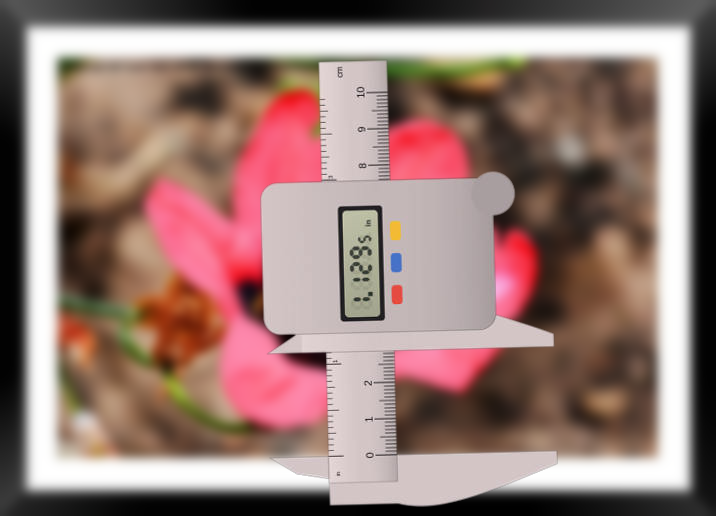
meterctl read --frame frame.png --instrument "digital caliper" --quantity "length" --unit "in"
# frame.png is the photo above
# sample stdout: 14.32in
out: 1.1295in
